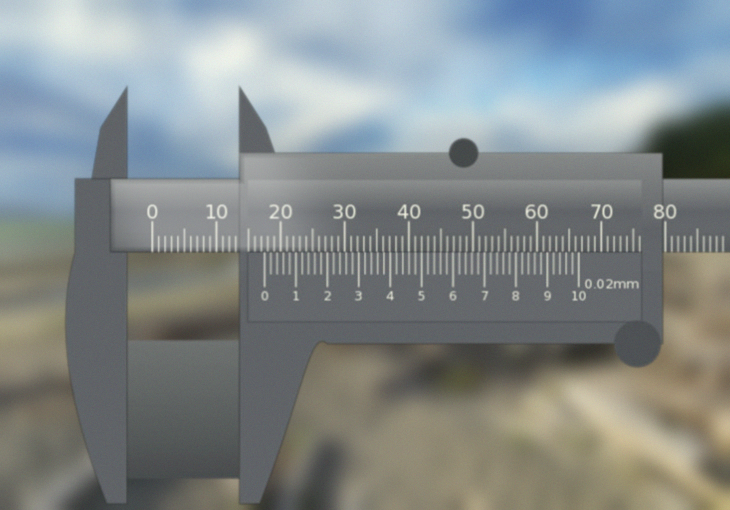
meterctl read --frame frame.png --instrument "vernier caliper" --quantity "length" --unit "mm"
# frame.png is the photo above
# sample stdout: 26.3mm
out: 17.5mm
